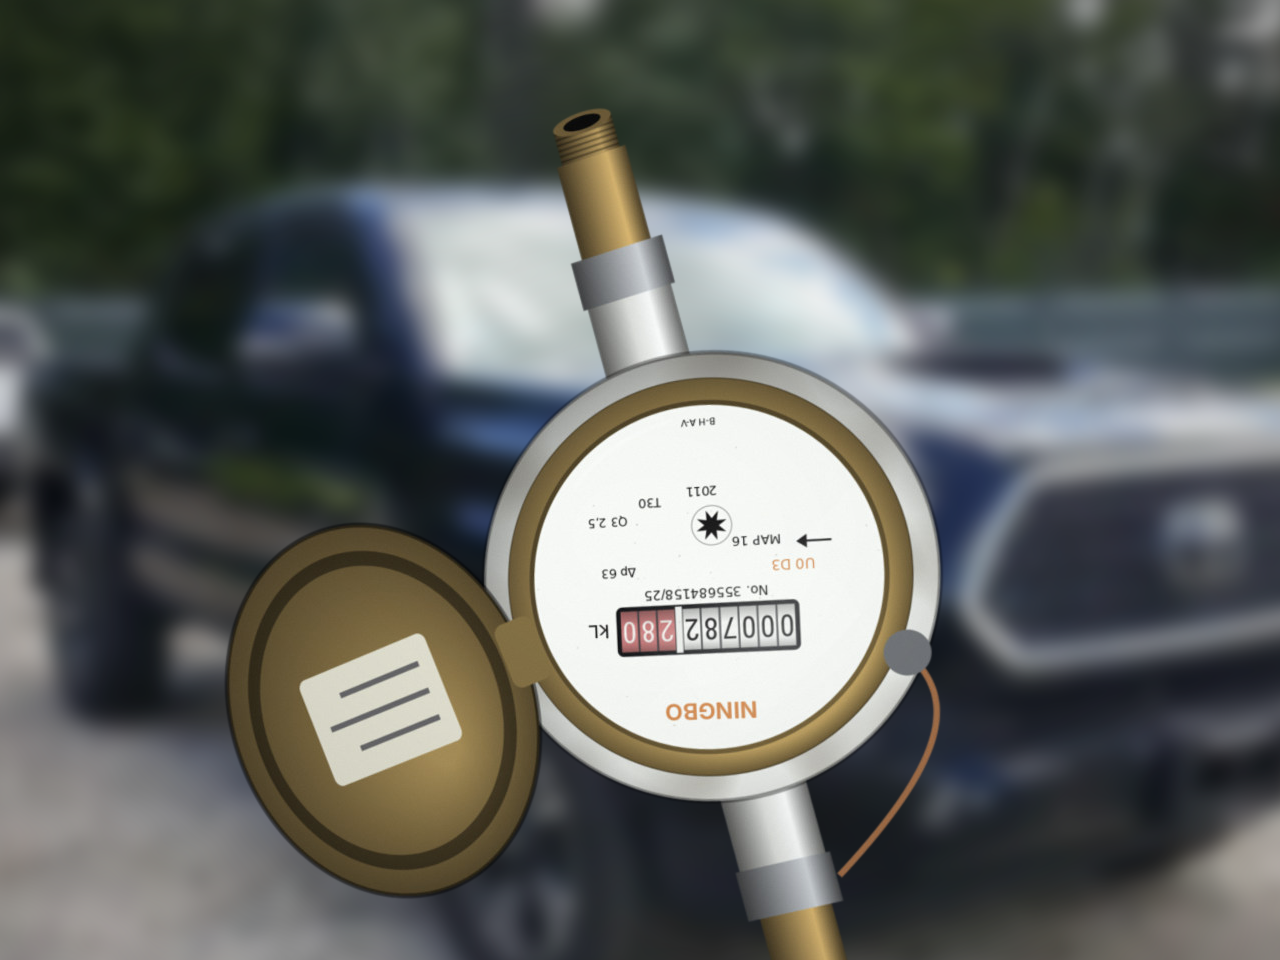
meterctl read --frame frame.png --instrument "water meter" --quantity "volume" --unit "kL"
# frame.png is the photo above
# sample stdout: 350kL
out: 782.280kL
